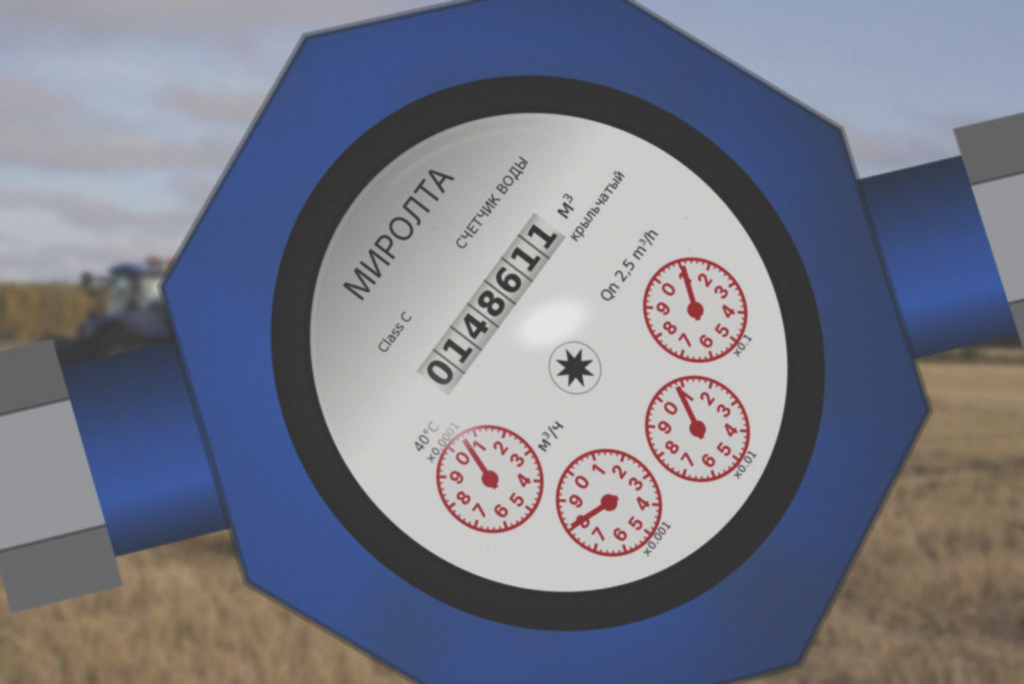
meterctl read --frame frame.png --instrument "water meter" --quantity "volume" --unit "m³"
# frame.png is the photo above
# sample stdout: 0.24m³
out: 148611.1080m³
